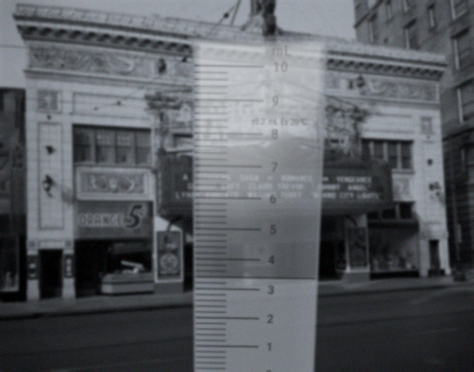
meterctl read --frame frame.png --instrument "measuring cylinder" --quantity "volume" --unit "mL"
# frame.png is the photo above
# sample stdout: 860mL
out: 3.4mL
